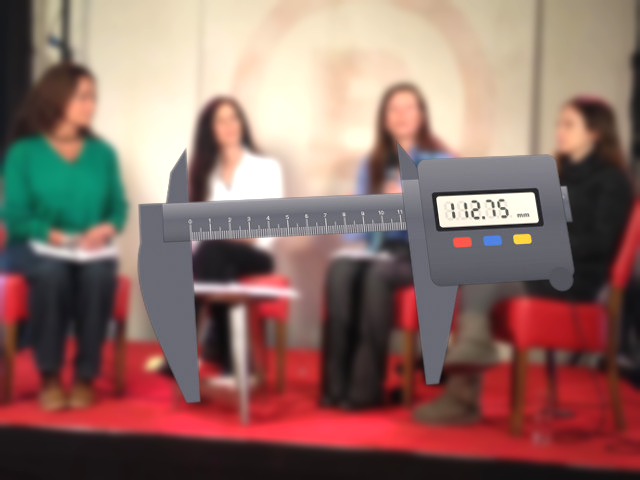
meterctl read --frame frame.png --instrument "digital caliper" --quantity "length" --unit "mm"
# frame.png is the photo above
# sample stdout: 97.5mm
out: 112.75mm
